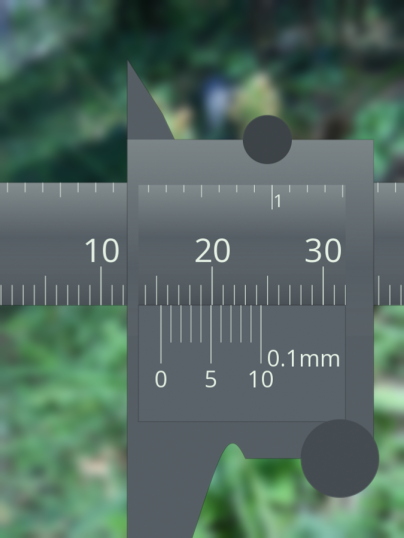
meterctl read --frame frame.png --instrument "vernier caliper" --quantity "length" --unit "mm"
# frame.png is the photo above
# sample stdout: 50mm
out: 15.4mm
